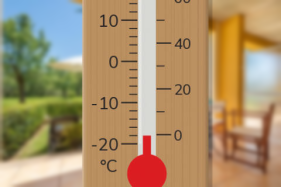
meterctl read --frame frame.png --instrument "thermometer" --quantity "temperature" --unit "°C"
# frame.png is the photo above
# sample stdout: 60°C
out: -18°C
